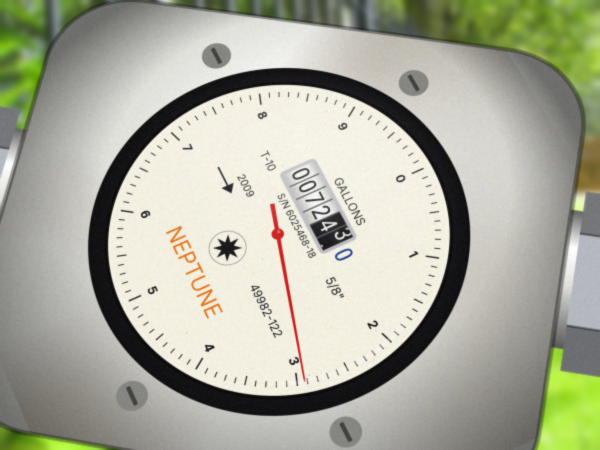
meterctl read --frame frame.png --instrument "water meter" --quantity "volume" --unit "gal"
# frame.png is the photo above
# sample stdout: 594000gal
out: 72432.9gal
